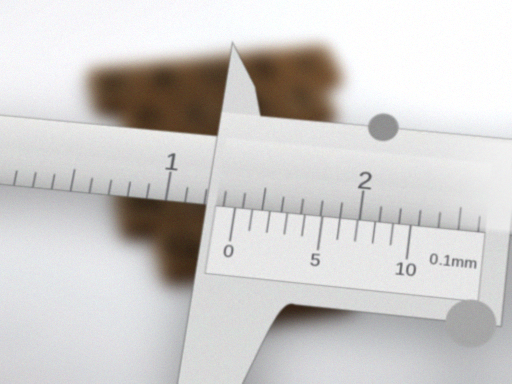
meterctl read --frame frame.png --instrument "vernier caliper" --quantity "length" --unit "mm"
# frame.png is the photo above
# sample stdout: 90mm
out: 13.6mm
